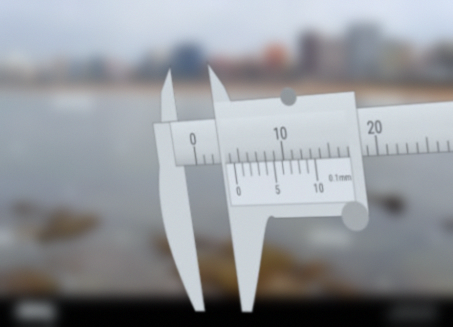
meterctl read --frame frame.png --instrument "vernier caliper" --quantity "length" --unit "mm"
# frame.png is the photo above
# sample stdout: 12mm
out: 4.4mm
